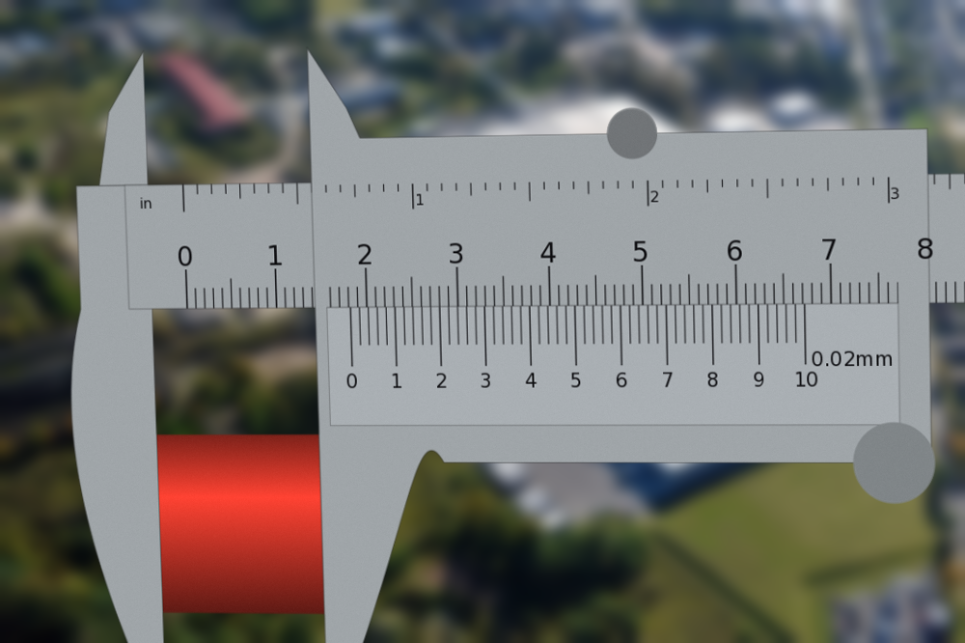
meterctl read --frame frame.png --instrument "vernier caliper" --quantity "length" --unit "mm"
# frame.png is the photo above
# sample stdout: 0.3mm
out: 18.2mm
